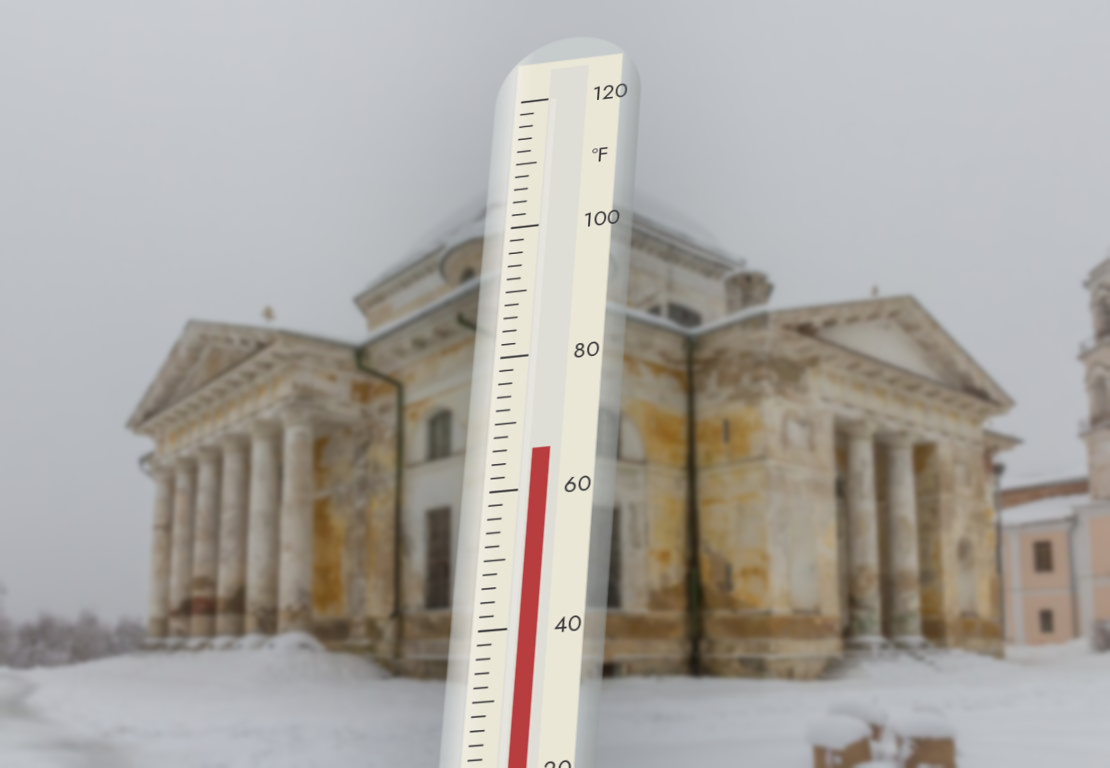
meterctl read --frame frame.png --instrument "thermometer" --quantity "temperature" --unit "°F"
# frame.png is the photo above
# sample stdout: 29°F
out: 66°F
